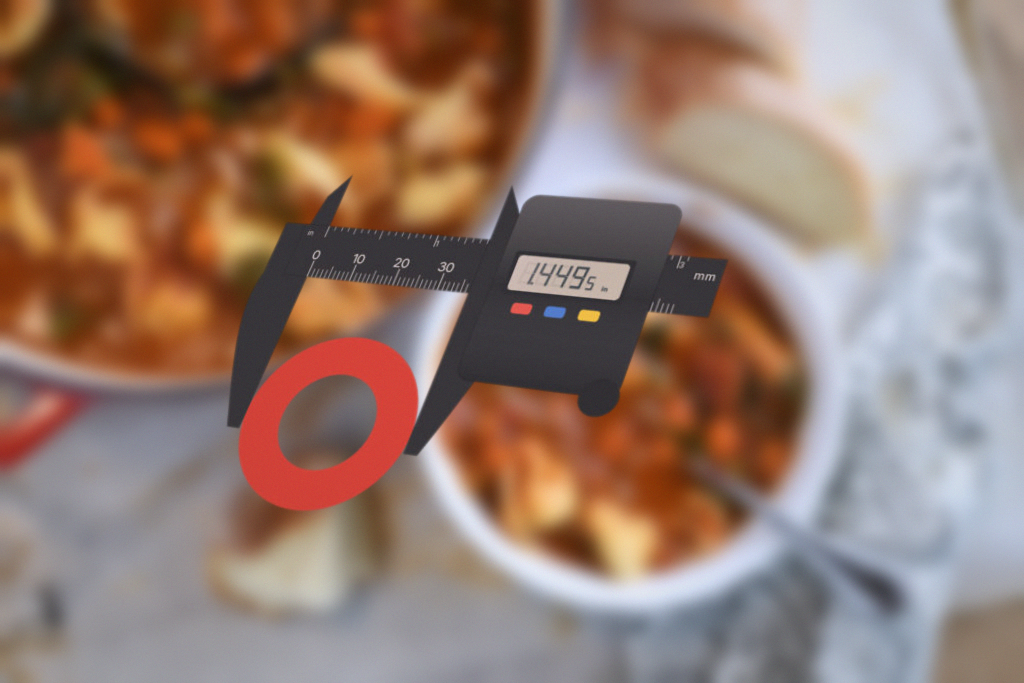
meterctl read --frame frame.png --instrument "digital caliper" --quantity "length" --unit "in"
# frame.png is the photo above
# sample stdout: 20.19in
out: 1.4495in
